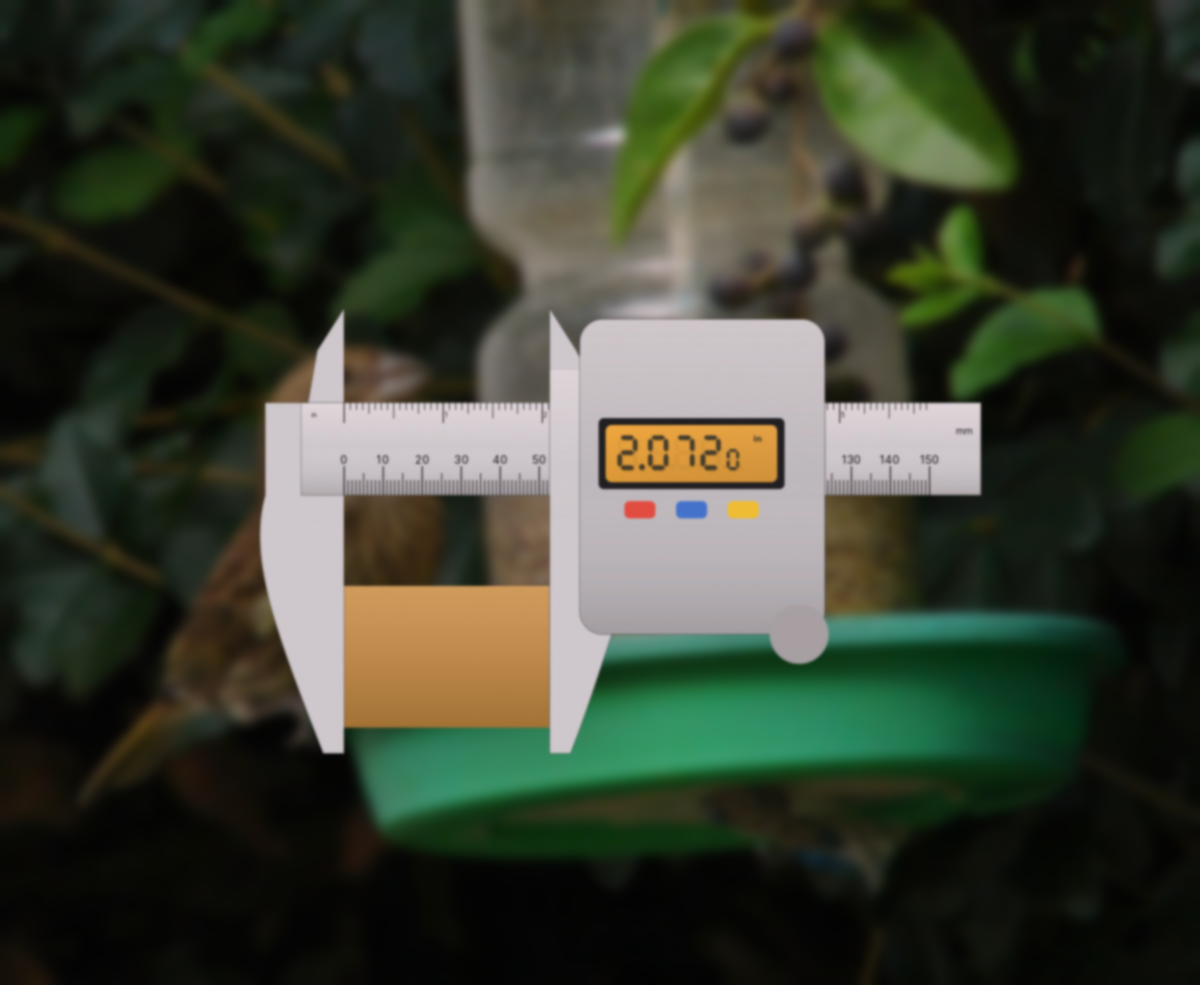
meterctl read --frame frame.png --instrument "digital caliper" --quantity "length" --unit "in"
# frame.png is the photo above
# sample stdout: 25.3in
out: 2.0720in
